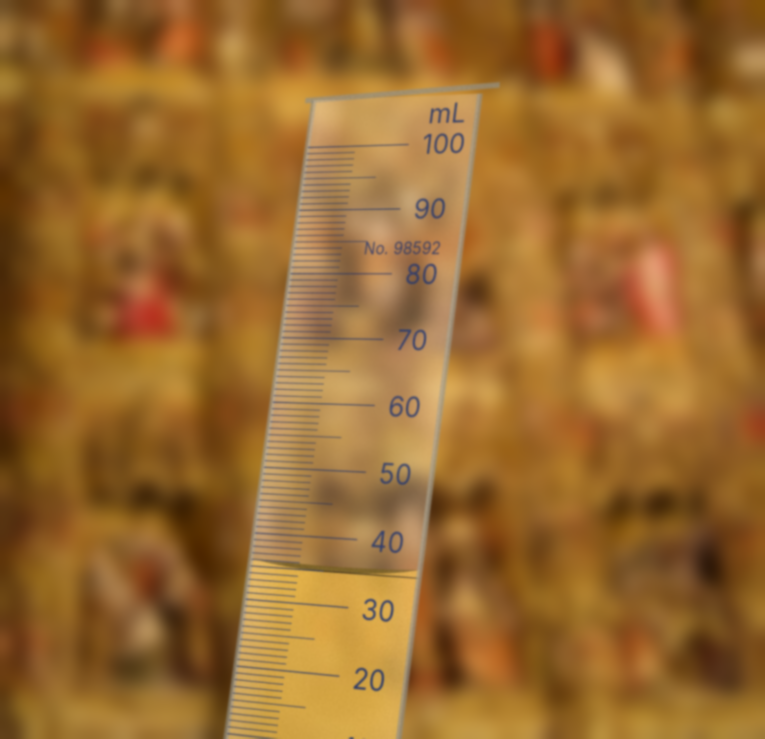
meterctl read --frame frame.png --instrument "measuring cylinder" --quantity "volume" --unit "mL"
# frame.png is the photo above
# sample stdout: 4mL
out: 35mL
